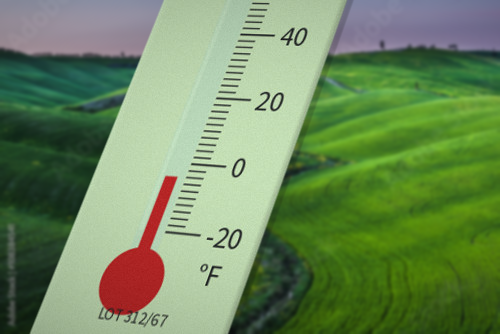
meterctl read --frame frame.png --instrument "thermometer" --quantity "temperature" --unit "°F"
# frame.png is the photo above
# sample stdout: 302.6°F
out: -4°F
